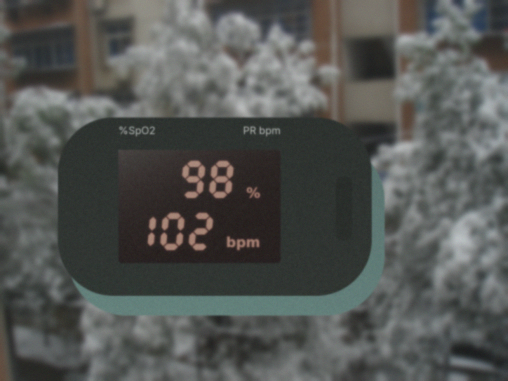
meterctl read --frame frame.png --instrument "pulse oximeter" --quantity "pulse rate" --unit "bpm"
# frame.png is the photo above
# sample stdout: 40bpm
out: 102bpm
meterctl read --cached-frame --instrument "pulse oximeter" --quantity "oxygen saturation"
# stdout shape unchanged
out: 98%
